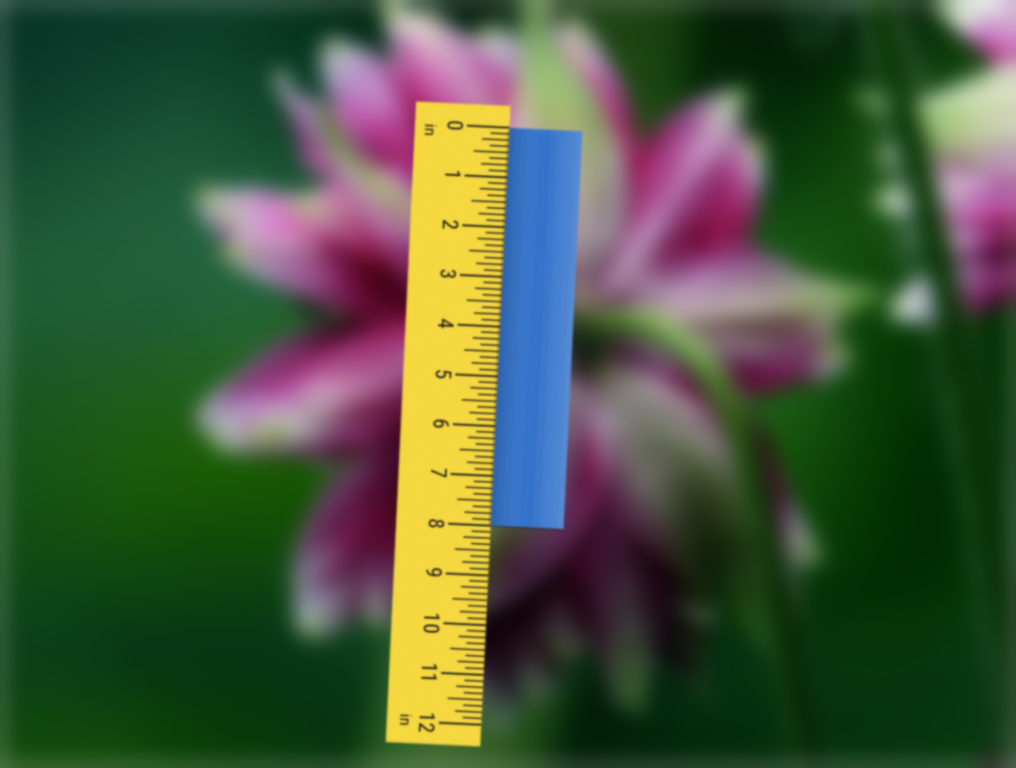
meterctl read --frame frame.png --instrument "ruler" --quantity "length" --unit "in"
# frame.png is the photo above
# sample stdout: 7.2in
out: 8in
